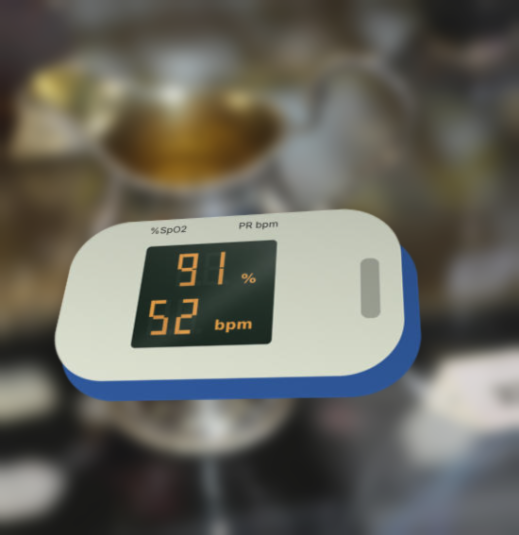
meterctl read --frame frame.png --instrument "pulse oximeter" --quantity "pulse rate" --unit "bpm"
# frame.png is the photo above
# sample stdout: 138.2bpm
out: 52bpm
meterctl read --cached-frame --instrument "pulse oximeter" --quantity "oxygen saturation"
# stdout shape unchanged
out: 91%
